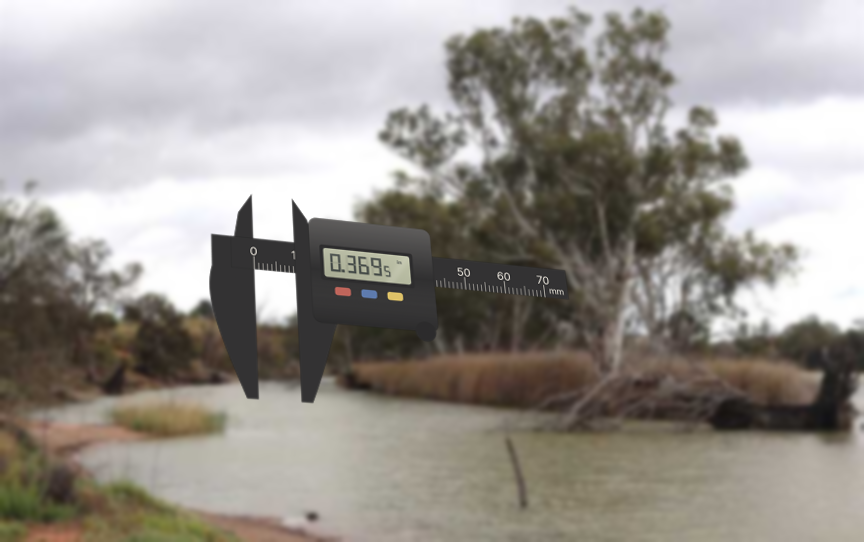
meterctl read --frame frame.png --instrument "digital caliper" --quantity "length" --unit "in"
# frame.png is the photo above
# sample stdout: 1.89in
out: 0.3695in
